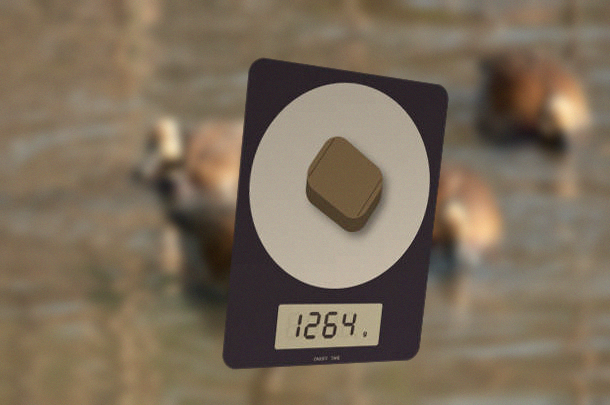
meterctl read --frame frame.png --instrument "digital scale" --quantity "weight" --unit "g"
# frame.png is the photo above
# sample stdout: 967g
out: 1264g
